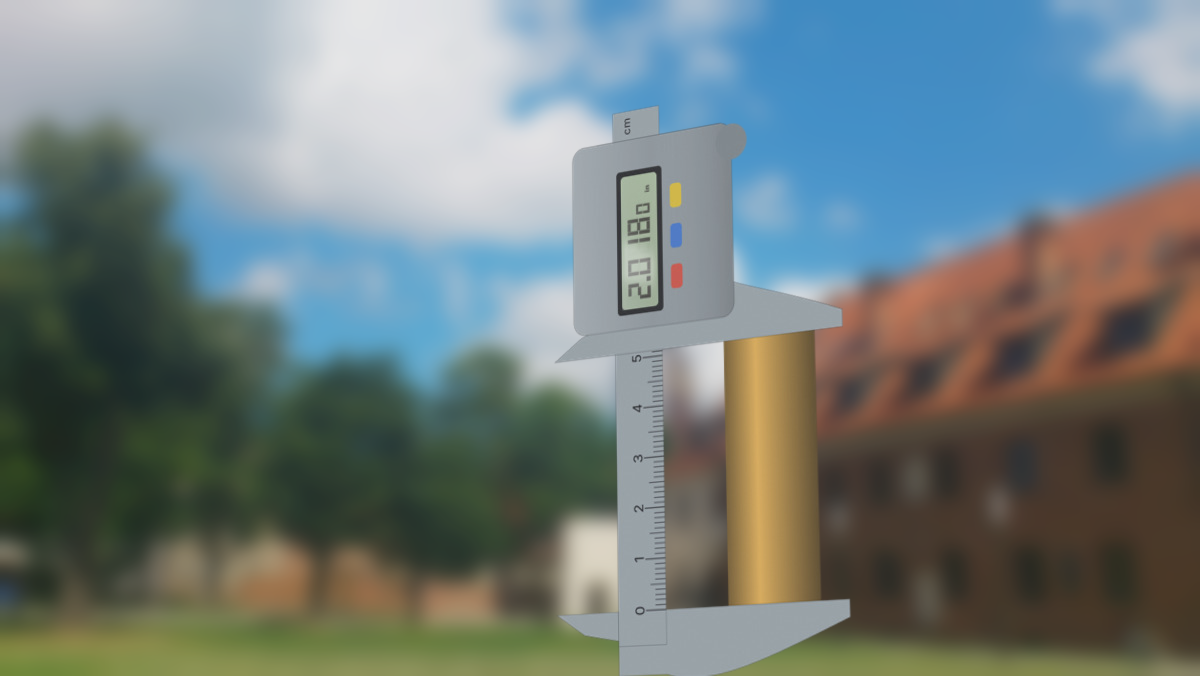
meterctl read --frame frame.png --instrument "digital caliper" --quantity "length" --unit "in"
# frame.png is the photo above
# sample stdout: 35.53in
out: 2.0180in
